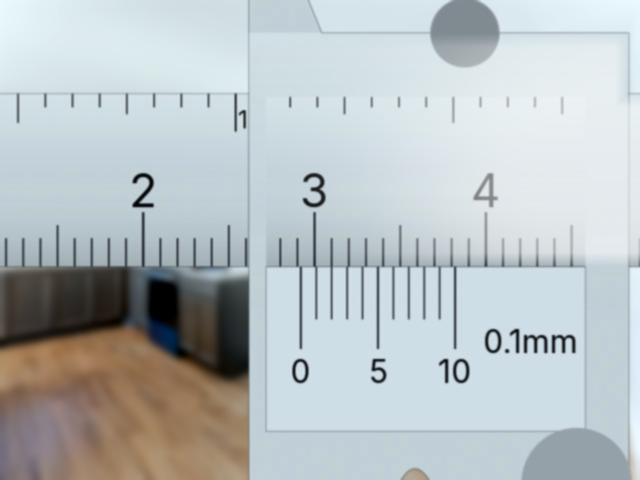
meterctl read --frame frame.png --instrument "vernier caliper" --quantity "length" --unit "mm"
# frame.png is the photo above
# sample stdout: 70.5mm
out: 29.2mm
